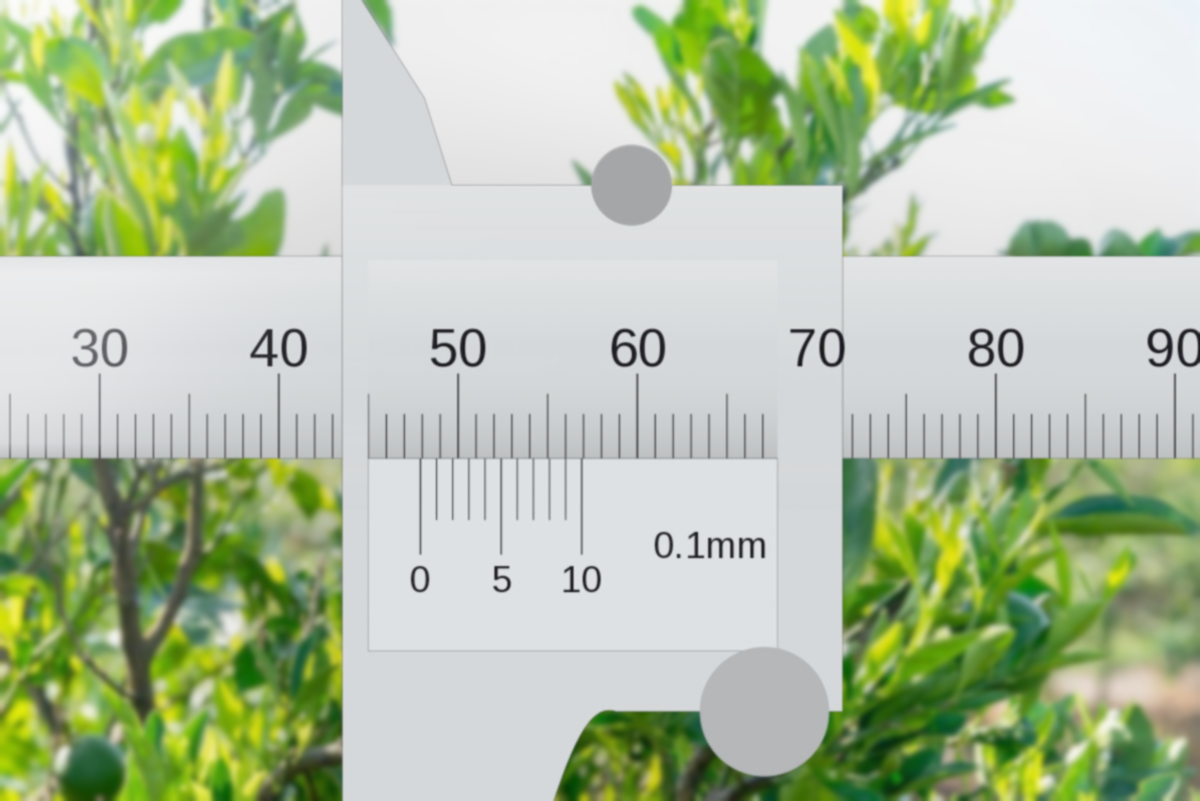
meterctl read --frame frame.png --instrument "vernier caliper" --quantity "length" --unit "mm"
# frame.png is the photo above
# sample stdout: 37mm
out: 47.9mm
